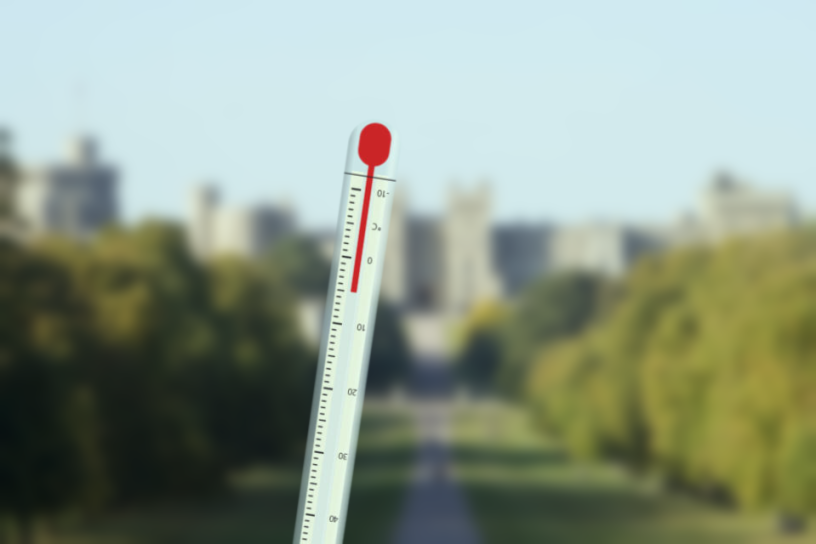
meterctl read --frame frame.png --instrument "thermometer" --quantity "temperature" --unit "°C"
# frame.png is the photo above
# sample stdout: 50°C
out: 5°C
